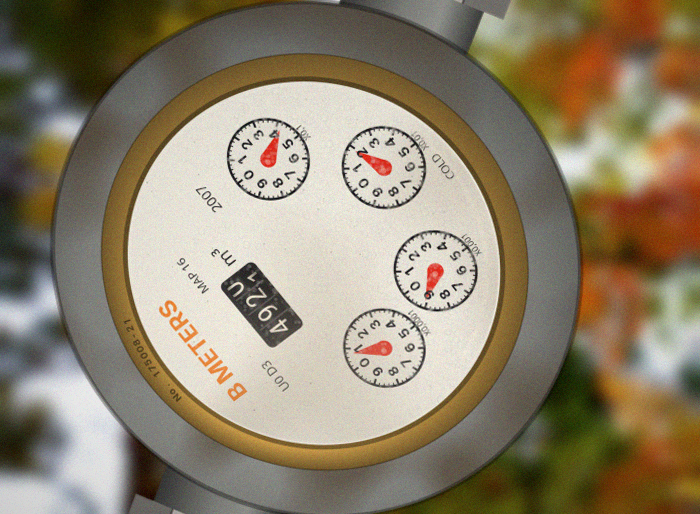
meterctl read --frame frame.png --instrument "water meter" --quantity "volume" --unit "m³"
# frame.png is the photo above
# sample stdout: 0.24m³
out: 4920.4190m³
